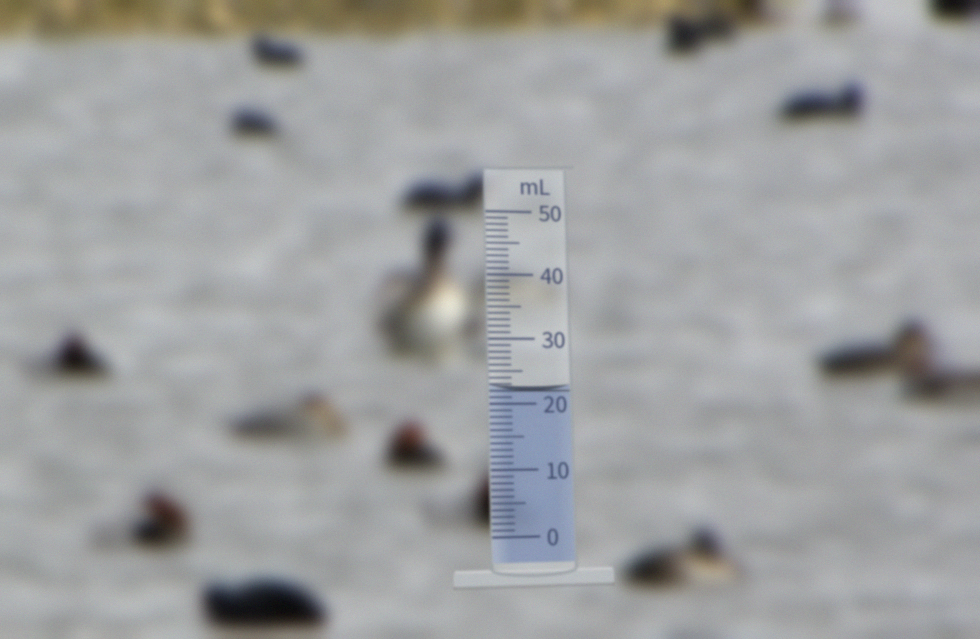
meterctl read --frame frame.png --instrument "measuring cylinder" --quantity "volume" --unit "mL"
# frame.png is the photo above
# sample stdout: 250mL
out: 22mL
